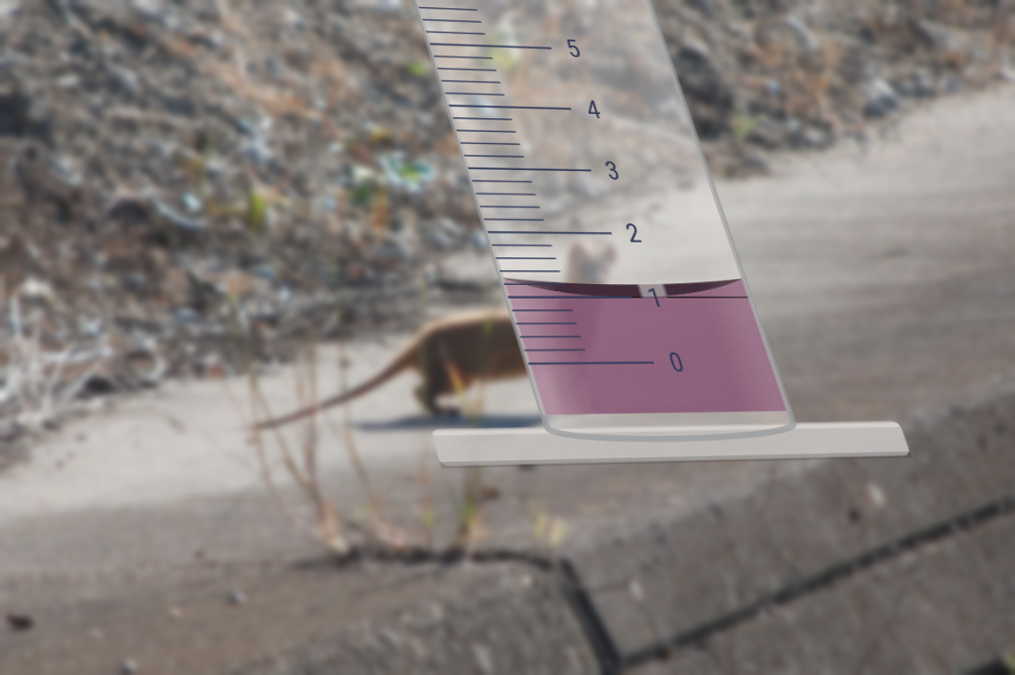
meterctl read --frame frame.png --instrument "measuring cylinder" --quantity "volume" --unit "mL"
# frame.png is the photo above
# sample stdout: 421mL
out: 1mL
